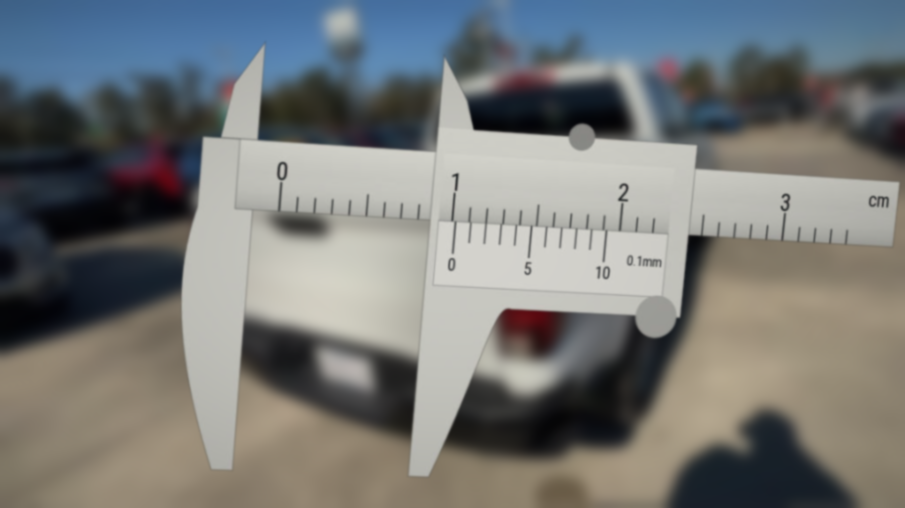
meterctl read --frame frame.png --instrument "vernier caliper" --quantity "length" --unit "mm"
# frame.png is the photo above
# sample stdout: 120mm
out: 10.2mm
